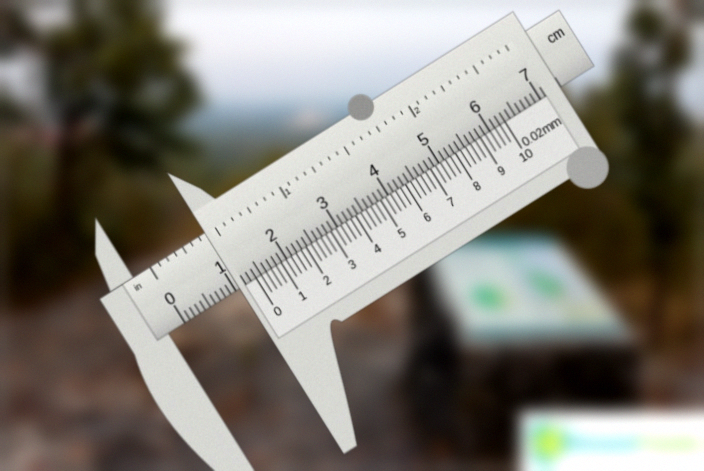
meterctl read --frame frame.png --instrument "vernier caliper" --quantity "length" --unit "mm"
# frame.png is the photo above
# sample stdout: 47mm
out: 14.0mm
